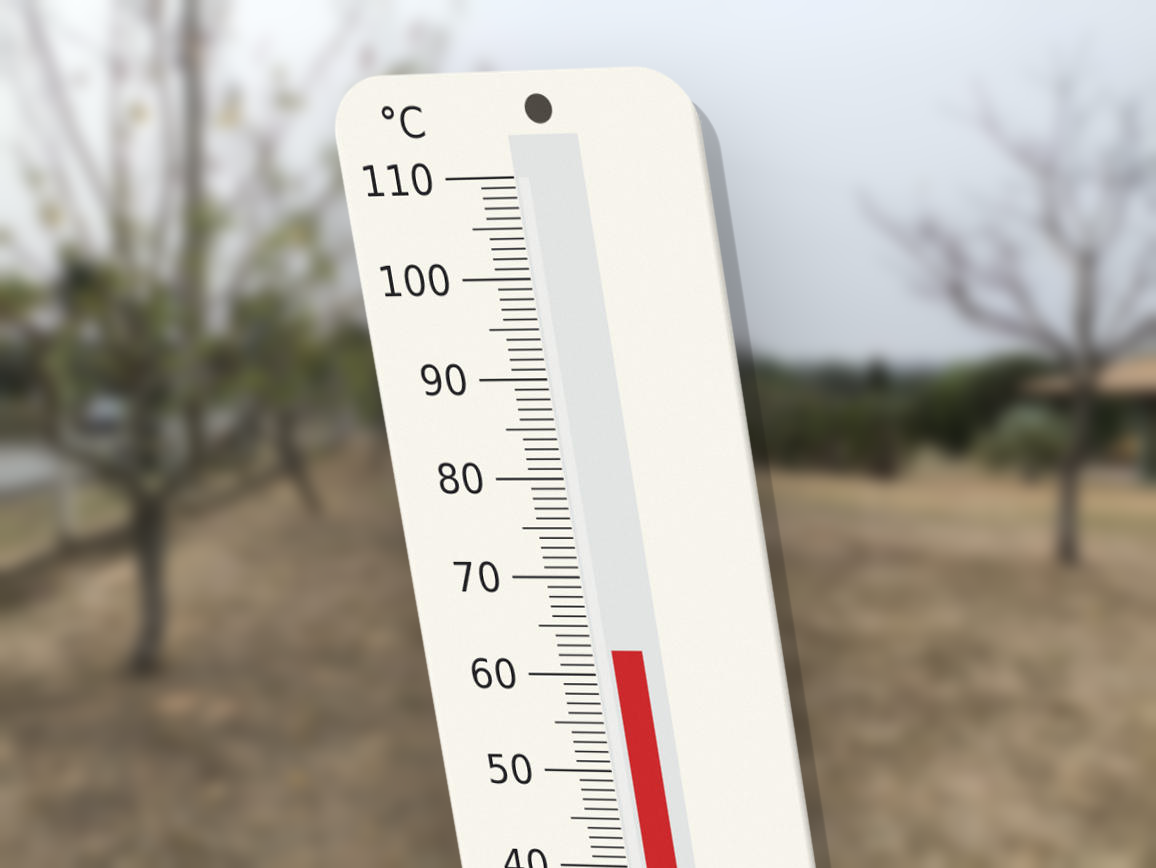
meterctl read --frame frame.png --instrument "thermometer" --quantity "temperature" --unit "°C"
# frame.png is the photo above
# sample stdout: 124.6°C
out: 62.5°C
